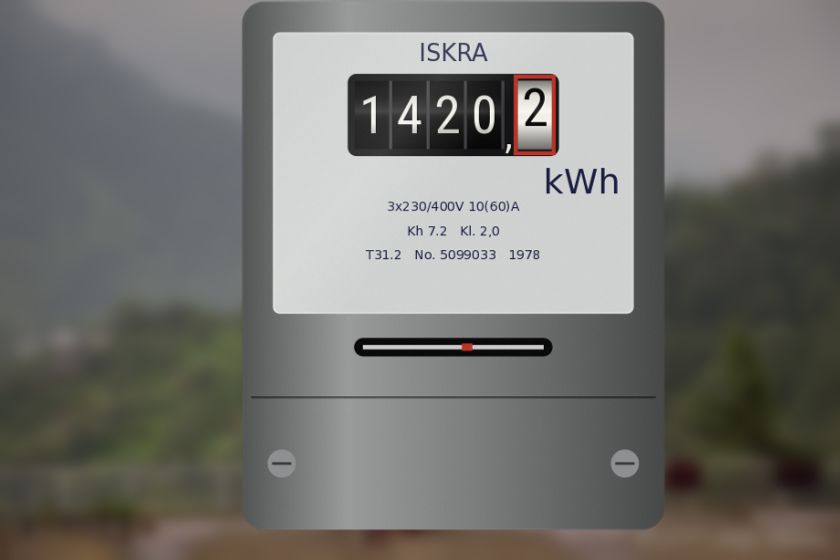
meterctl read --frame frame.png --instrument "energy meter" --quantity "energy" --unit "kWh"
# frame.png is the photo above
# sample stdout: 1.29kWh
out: 1420.2kWh
